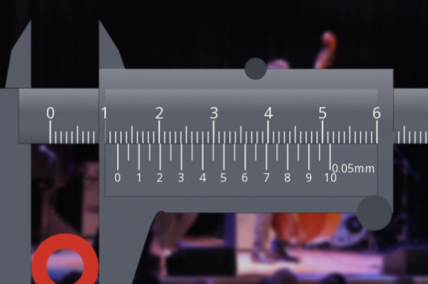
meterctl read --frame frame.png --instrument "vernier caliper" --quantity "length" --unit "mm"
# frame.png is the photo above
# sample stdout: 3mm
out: 12.4mm
